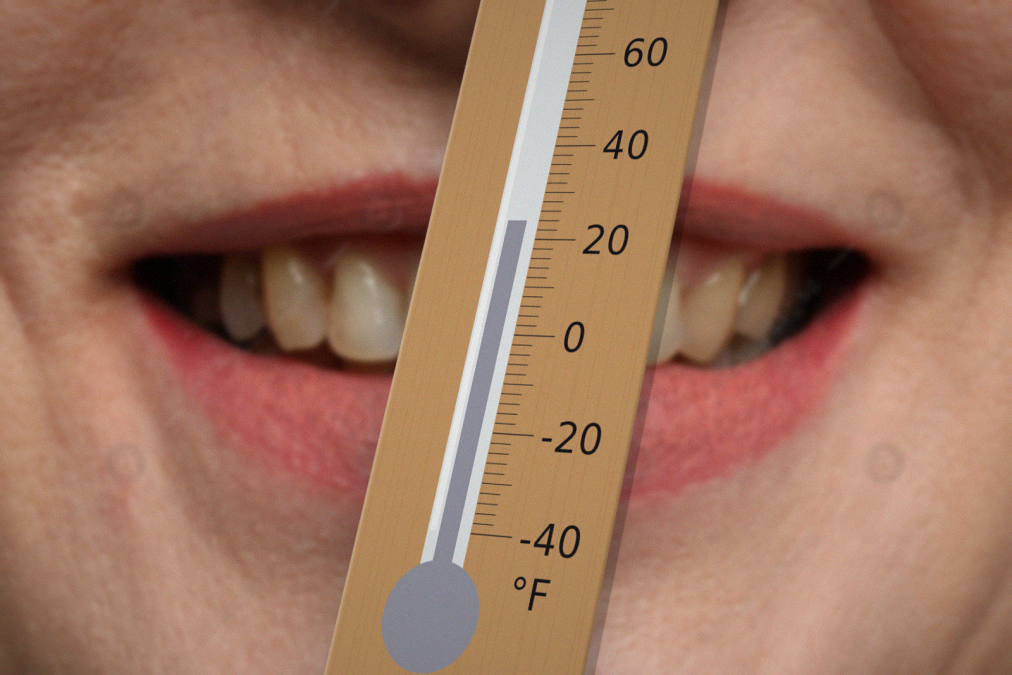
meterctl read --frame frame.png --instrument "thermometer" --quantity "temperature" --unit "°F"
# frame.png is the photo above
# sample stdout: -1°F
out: 24°F
